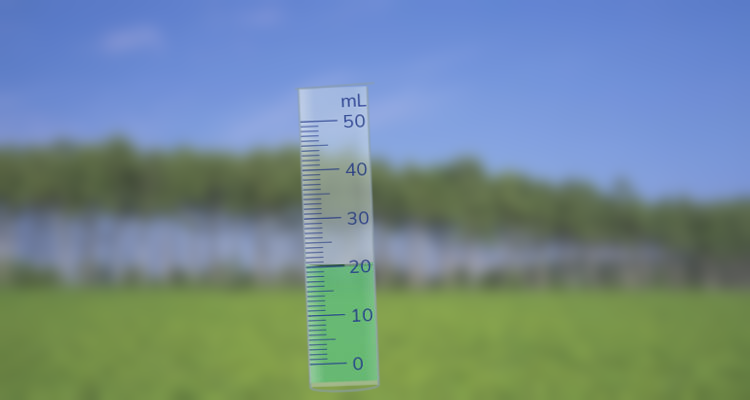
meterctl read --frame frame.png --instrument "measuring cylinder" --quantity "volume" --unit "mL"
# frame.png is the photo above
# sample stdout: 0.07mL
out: 20mL
